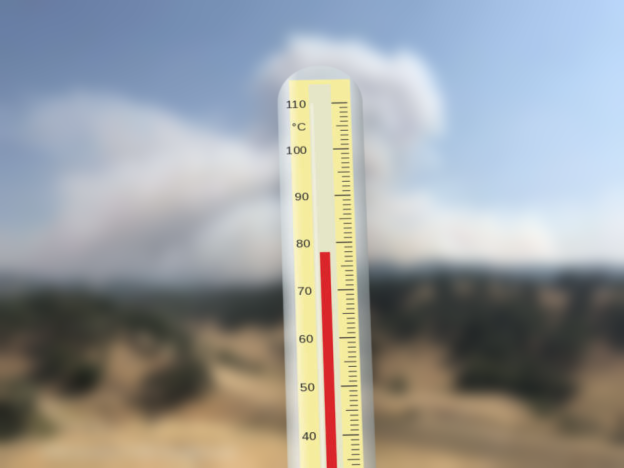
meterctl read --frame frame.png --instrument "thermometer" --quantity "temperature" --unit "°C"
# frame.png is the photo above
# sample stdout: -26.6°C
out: 78°C
